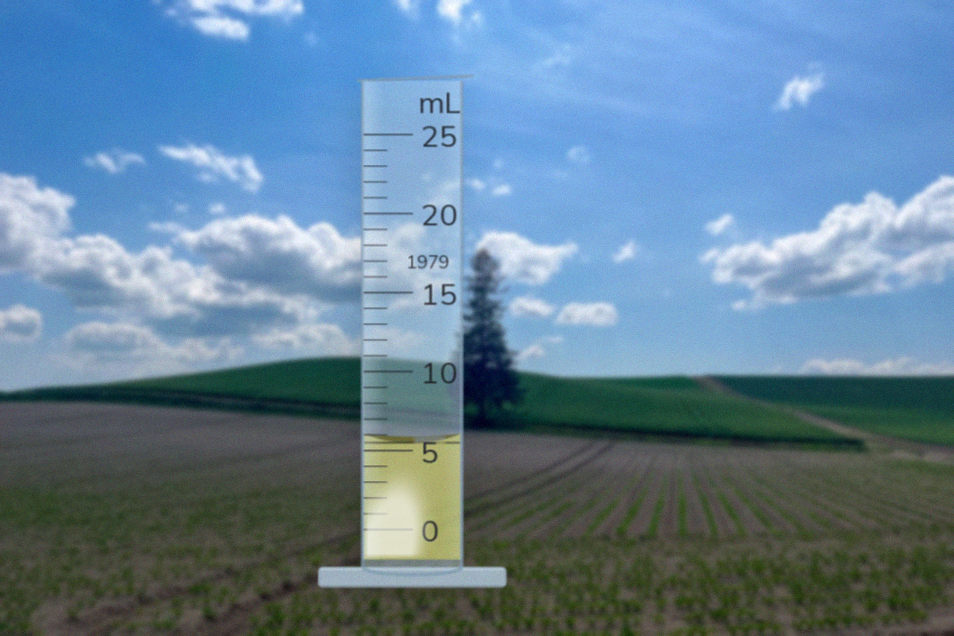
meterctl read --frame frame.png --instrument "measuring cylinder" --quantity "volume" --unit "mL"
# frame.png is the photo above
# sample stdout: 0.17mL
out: 5.5mL
